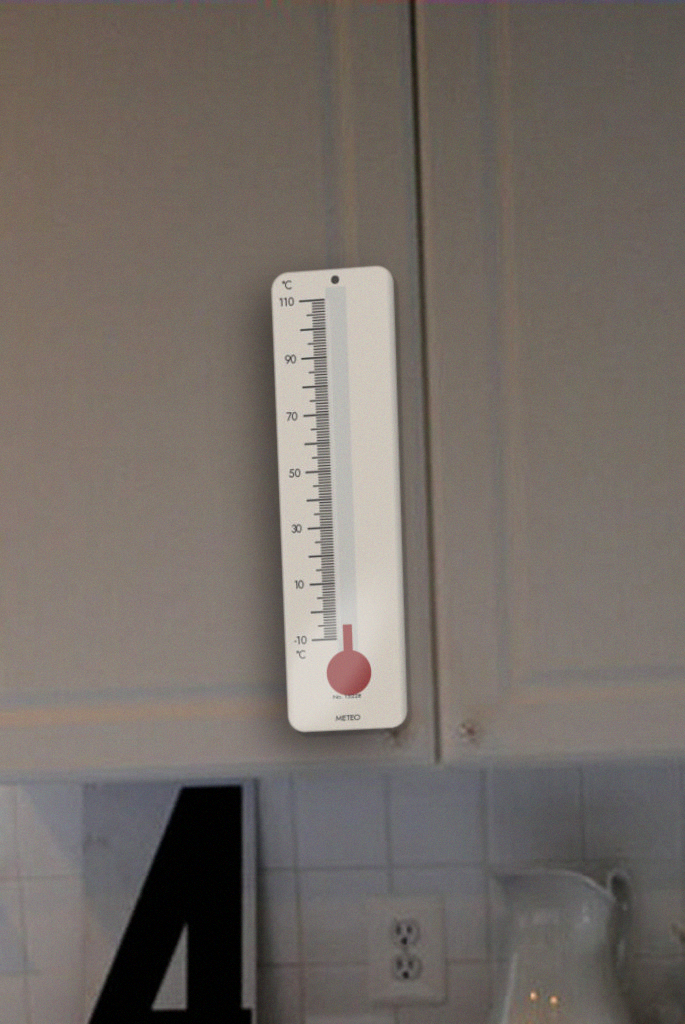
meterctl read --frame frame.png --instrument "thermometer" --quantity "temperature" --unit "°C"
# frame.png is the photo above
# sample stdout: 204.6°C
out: -5°C
